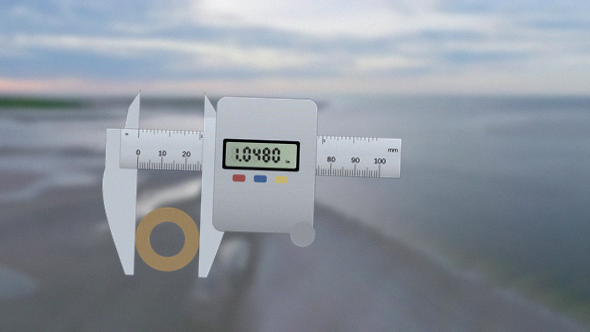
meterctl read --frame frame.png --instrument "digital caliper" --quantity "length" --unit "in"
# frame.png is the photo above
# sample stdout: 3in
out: 1.0480in
